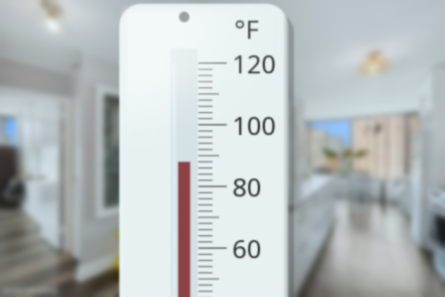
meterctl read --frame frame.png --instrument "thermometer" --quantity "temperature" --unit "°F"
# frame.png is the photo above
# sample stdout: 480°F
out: 88°F
